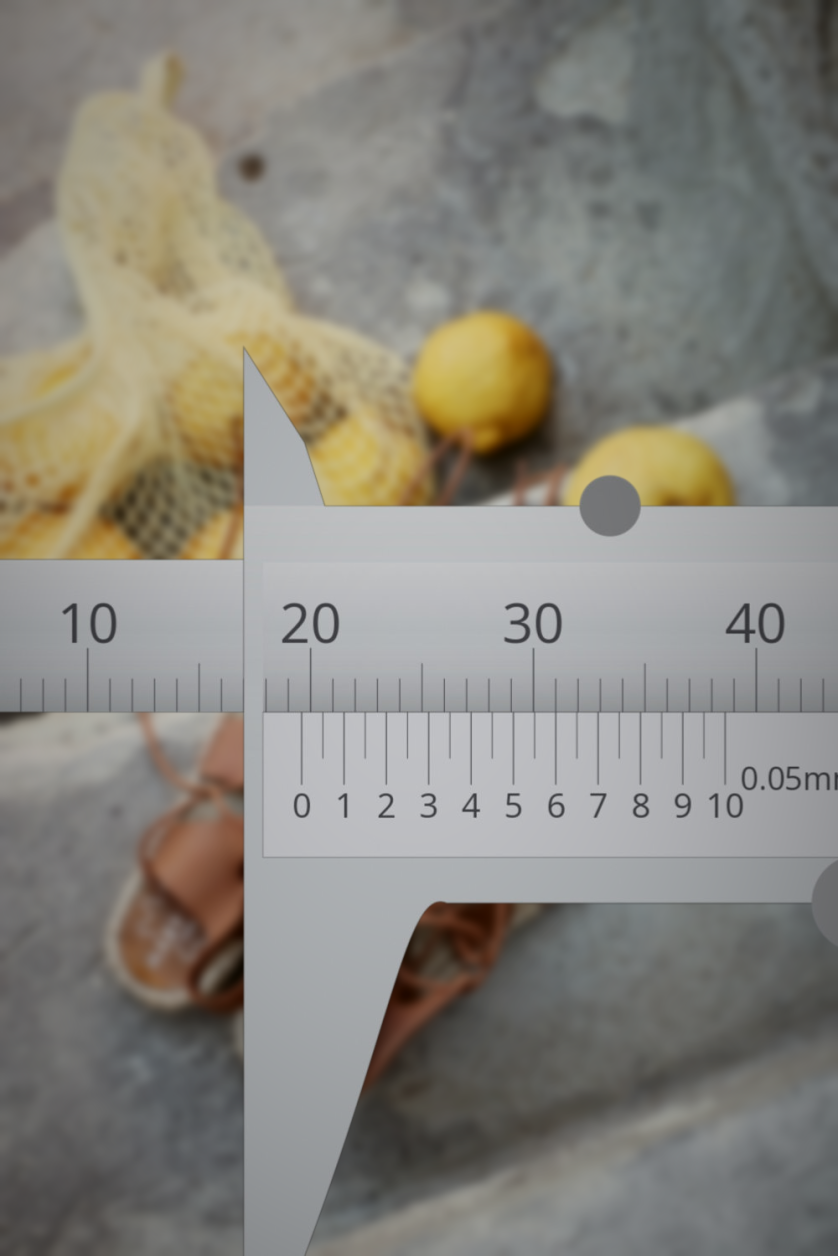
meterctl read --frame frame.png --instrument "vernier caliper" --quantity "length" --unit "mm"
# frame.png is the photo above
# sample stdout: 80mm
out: 19.6mm
